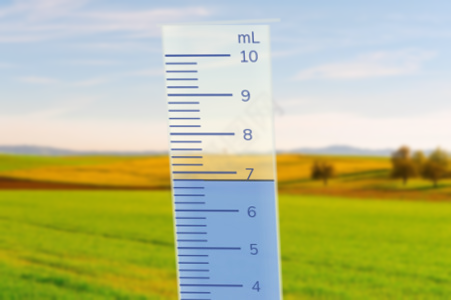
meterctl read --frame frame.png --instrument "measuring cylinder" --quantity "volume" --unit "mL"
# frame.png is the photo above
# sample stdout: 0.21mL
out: 6.8mL
